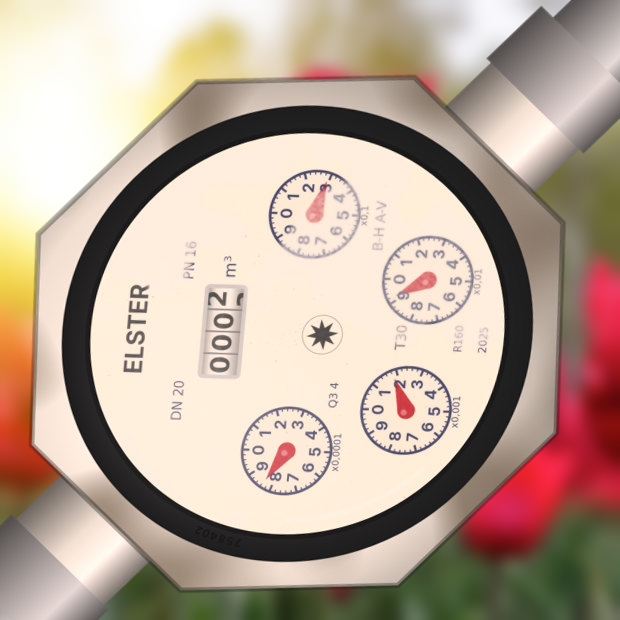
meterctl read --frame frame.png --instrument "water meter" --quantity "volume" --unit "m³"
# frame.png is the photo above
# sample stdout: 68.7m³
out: 2.2918m³
